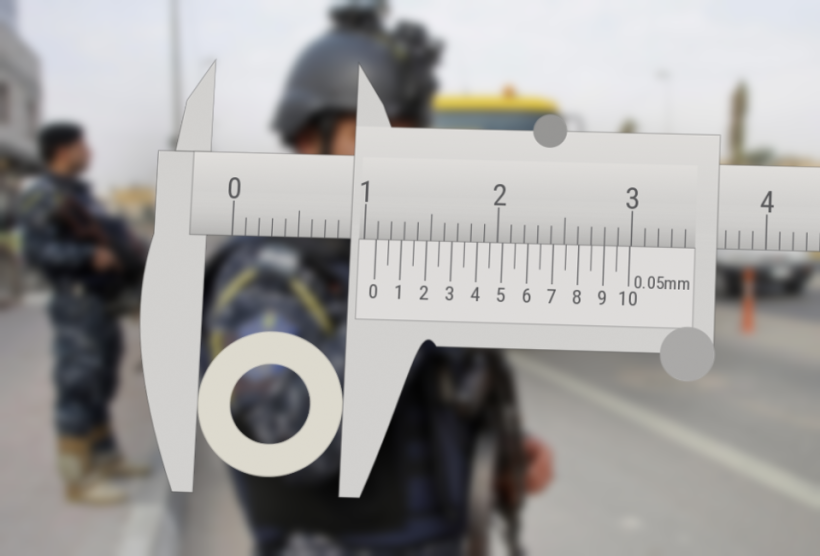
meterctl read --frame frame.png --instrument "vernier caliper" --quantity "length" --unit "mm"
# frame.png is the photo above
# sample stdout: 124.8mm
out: 10.9mm
